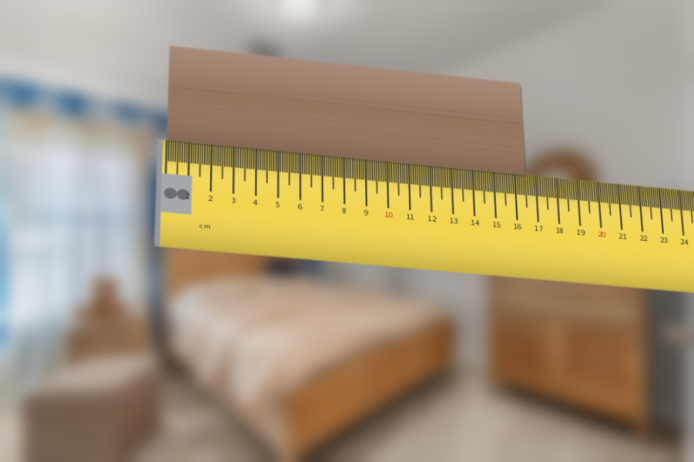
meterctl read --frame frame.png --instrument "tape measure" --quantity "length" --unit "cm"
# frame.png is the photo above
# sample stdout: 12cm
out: 16.5cm
